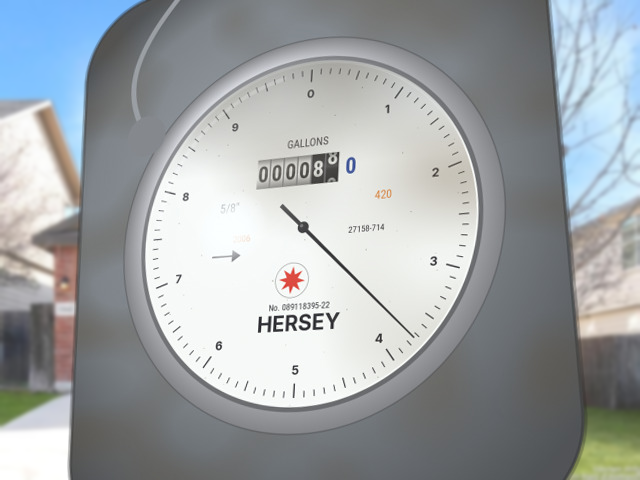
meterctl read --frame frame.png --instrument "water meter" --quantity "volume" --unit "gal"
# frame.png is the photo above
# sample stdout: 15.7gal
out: 883.7gal
